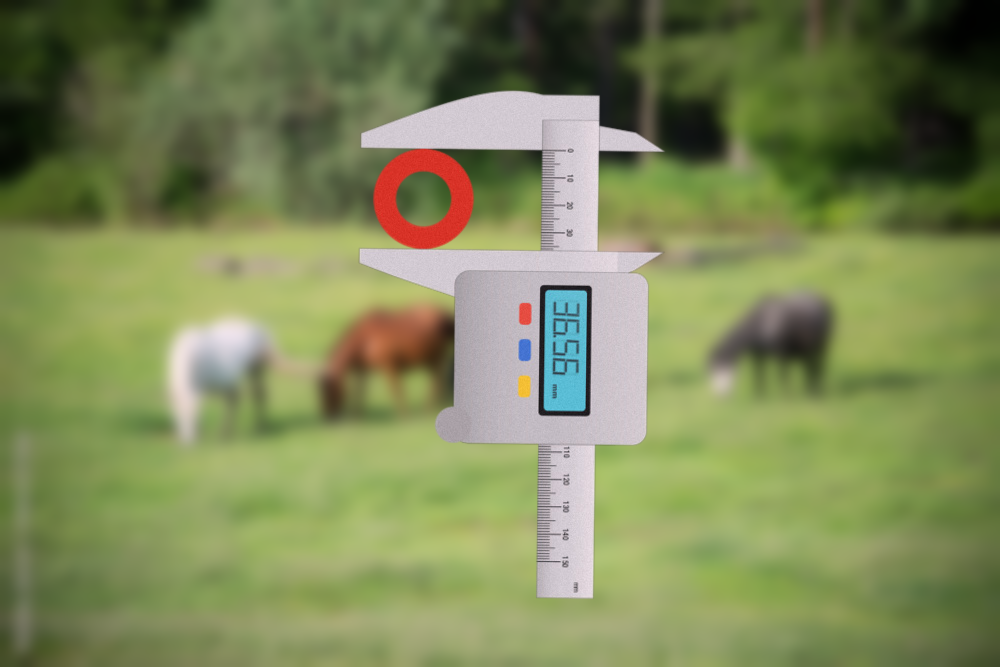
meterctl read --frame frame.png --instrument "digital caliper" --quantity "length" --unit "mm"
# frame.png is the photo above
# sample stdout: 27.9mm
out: 36.56mm
